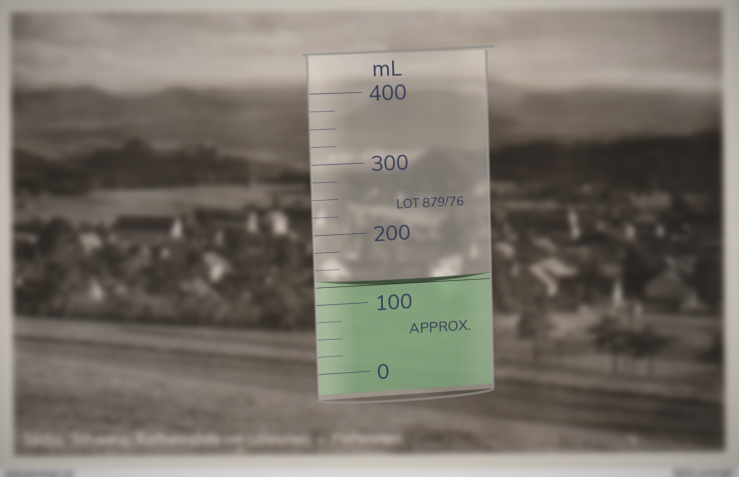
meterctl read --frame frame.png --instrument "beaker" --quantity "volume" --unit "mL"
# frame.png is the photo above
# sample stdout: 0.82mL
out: 125mL
